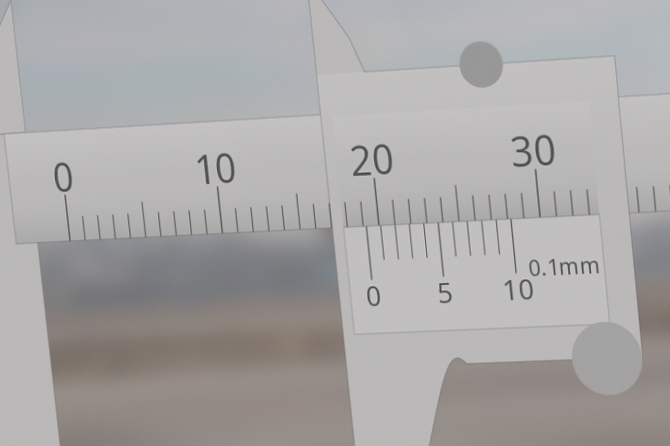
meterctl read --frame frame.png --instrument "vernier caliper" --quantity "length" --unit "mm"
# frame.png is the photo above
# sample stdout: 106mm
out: 19.2mm
